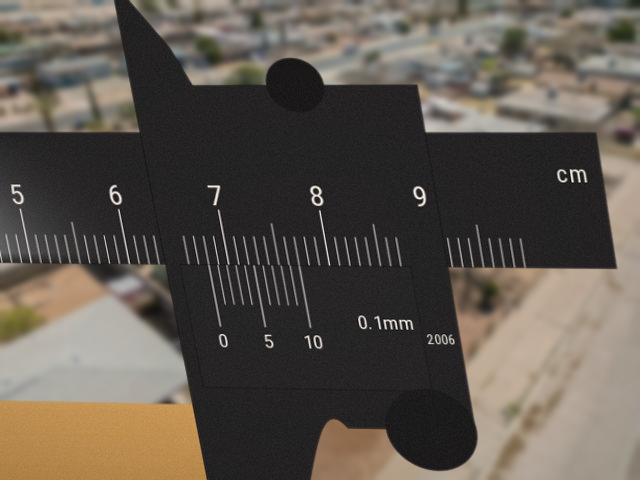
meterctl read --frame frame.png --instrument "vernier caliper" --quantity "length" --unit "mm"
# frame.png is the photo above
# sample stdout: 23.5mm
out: 68.0mm
